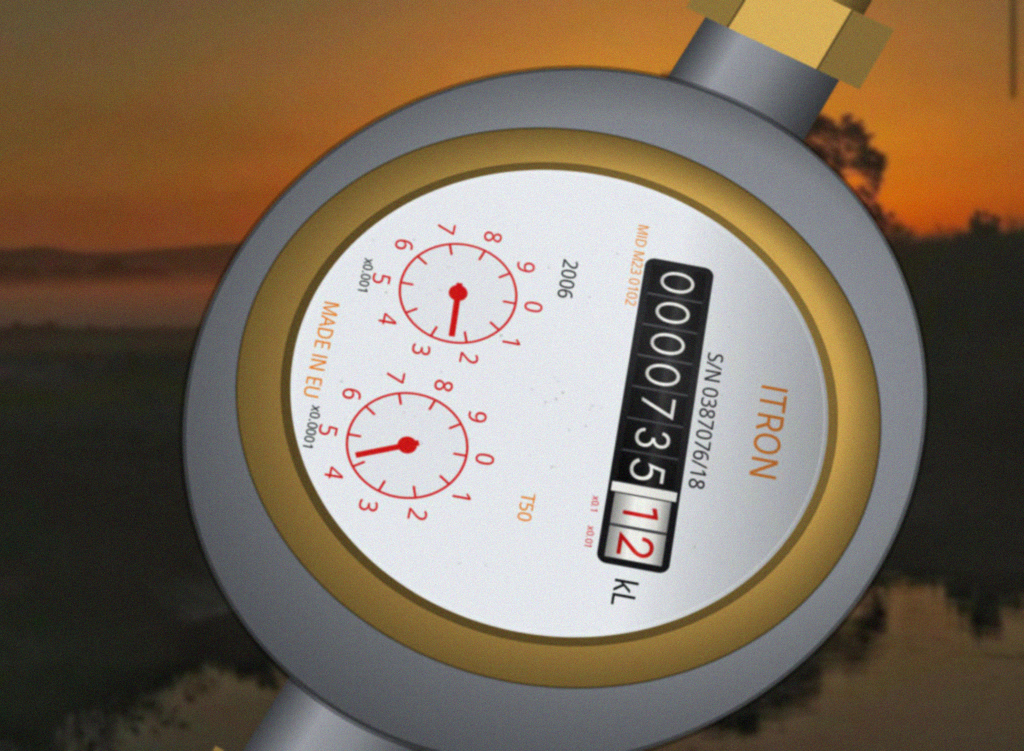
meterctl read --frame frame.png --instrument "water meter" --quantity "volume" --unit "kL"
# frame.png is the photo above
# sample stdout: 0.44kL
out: 735.1224kL
